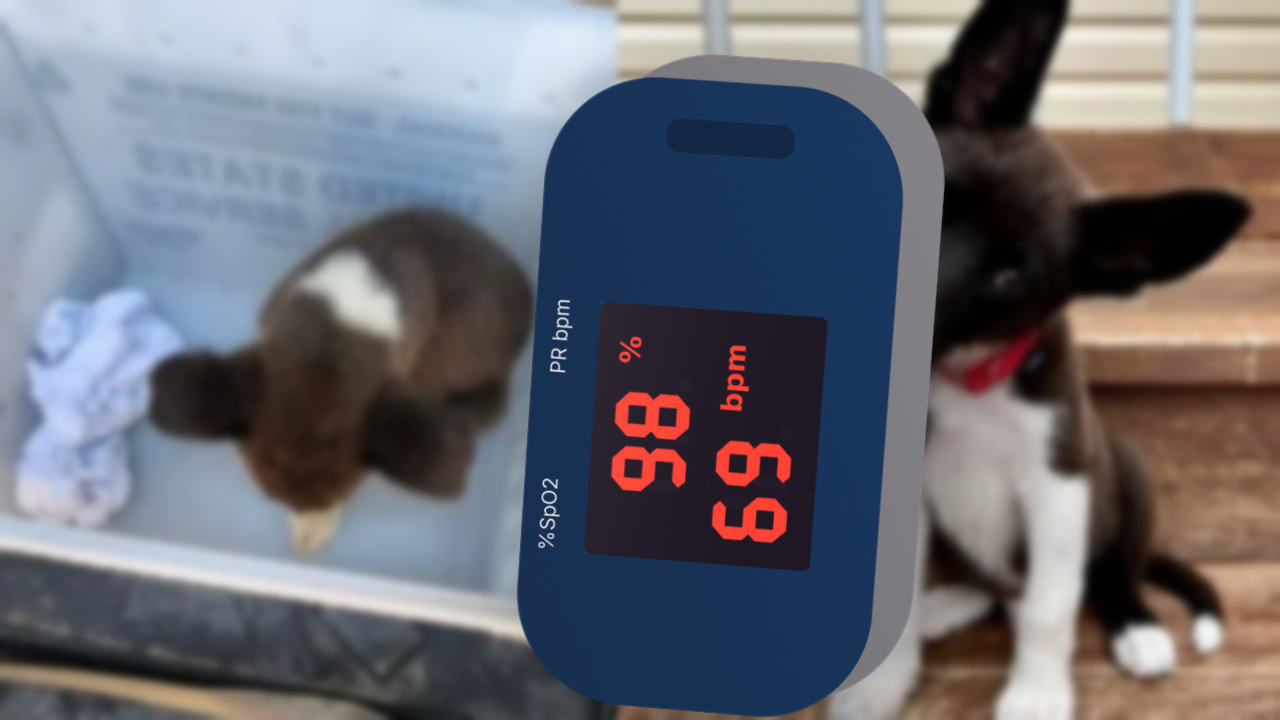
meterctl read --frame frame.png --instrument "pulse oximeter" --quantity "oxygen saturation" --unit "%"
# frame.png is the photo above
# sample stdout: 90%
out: 98%
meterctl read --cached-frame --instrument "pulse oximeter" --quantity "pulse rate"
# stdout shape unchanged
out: 69bpm
